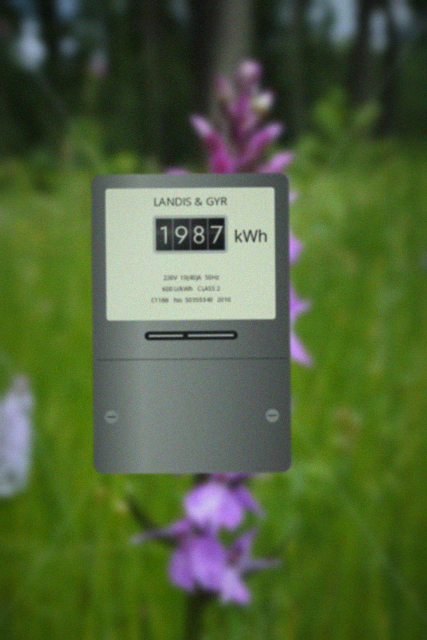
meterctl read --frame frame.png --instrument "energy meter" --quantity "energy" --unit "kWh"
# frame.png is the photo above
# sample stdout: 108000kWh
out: 1987kWh
